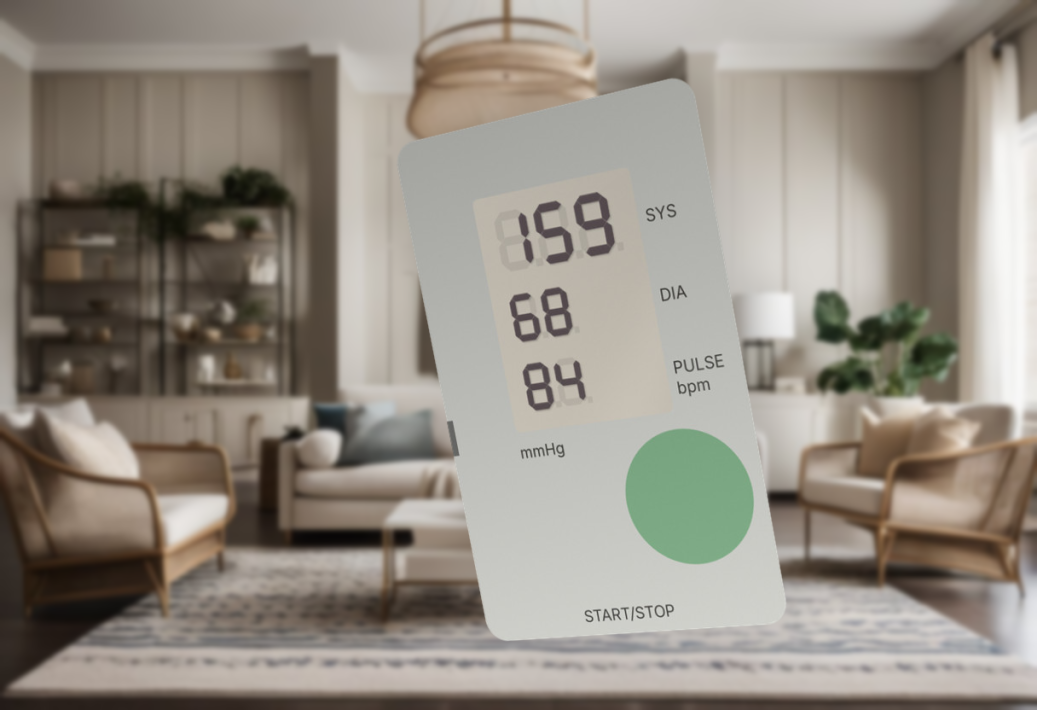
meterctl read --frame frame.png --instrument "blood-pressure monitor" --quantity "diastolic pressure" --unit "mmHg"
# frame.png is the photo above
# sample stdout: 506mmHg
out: 68mmHg
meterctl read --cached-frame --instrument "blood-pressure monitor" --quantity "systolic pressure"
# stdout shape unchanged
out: 159mmHg
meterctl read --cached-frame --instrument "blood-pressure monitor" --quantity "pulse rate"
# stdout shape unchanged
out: 84bpm
